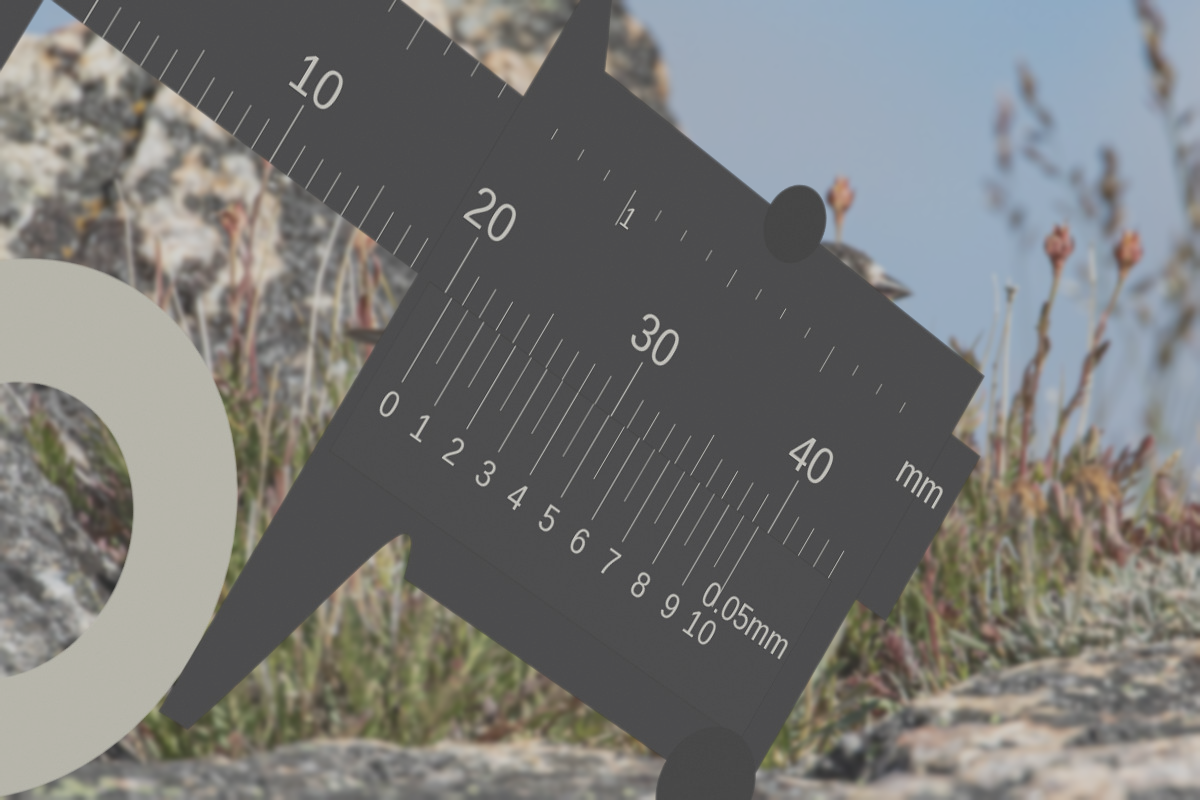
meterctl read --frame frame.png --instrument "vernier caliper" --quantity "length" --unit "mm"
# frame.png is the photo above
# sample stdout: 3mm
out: 20.4mm
